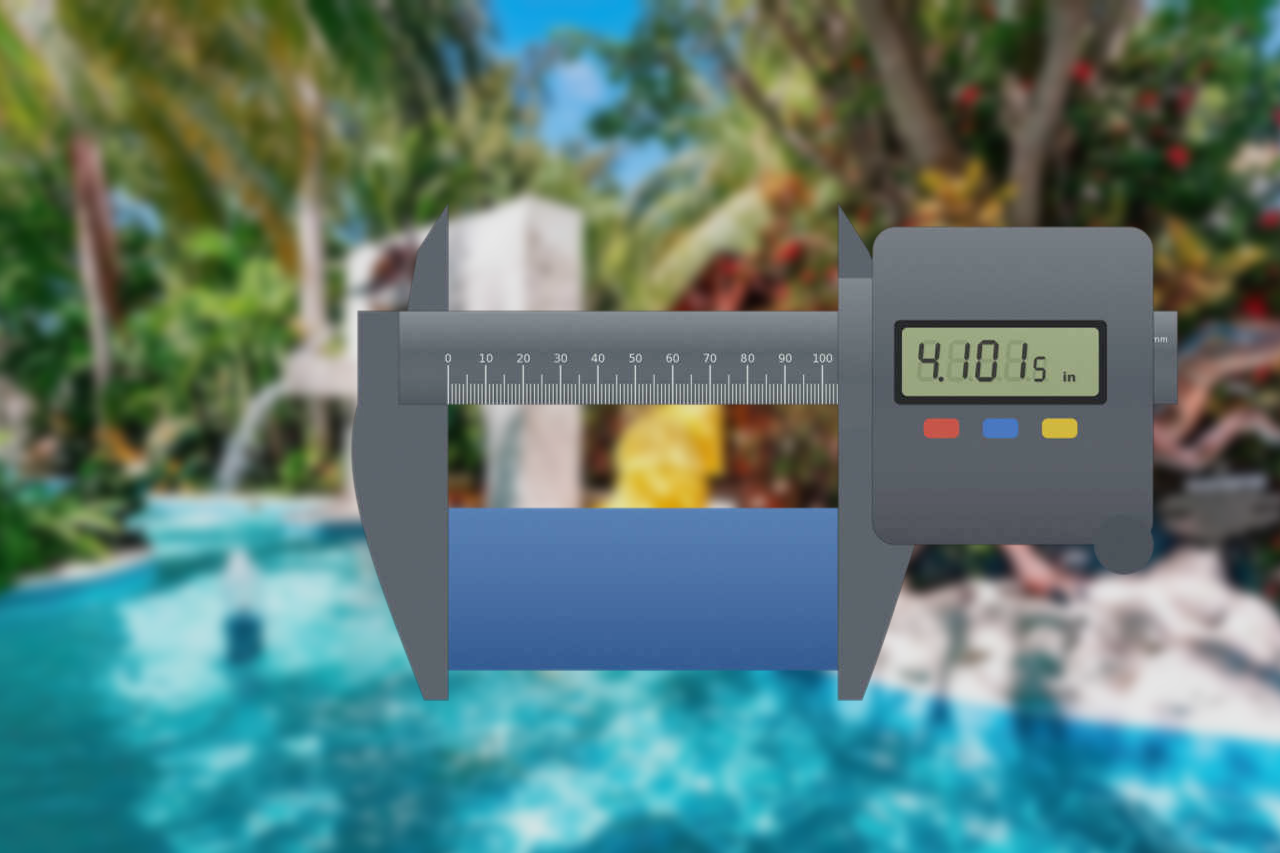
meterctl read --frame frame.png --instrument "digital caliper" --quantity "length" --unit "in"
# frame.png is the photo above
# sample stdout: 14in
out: 4.1015in
